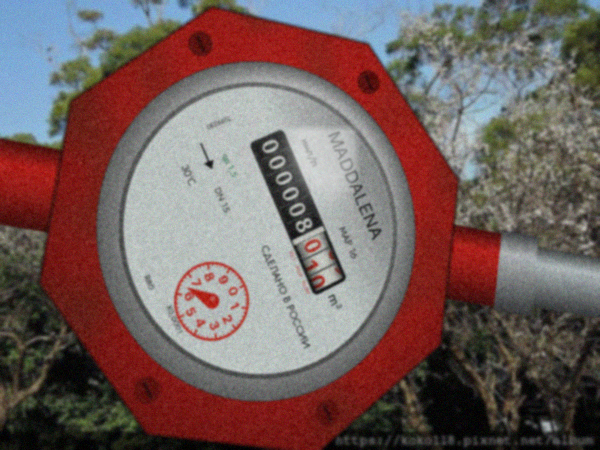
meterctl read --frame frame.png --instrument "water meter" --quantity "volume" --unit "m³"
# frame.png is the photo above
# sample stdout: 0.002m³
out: 8.0096m³
